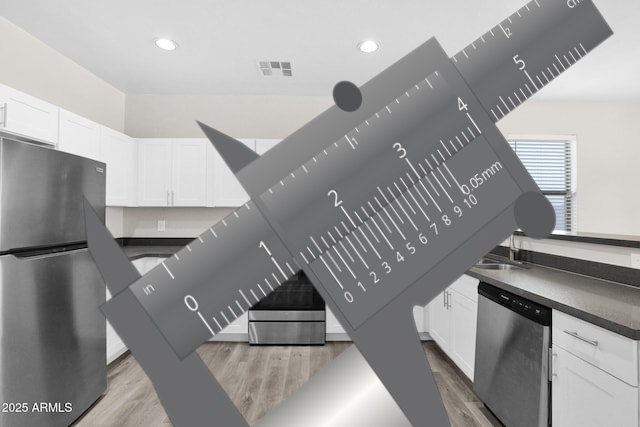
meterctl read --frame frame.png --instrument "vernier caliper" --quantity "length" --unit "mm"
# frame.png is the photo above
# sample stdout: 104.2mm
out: 14.6mm
